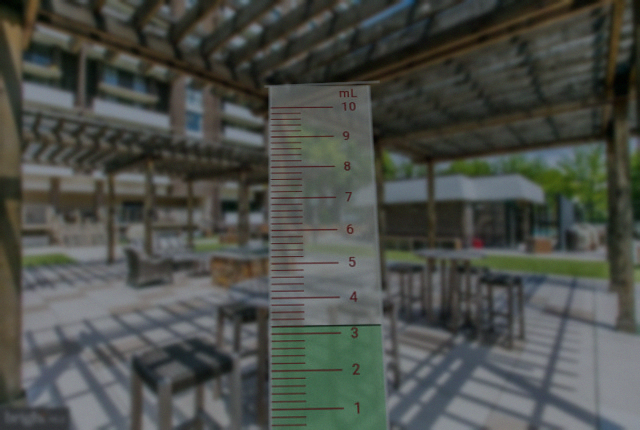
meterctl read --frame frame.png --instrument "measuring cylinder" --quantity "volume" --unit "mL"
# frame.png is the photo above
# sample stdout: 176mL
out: 3.2mL
